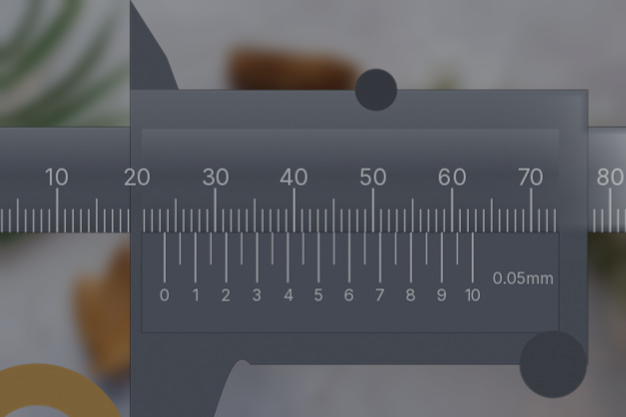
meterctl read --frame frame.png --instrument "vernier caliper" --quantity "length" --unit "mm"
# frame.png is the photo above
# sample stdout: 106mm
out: 23.6mm
